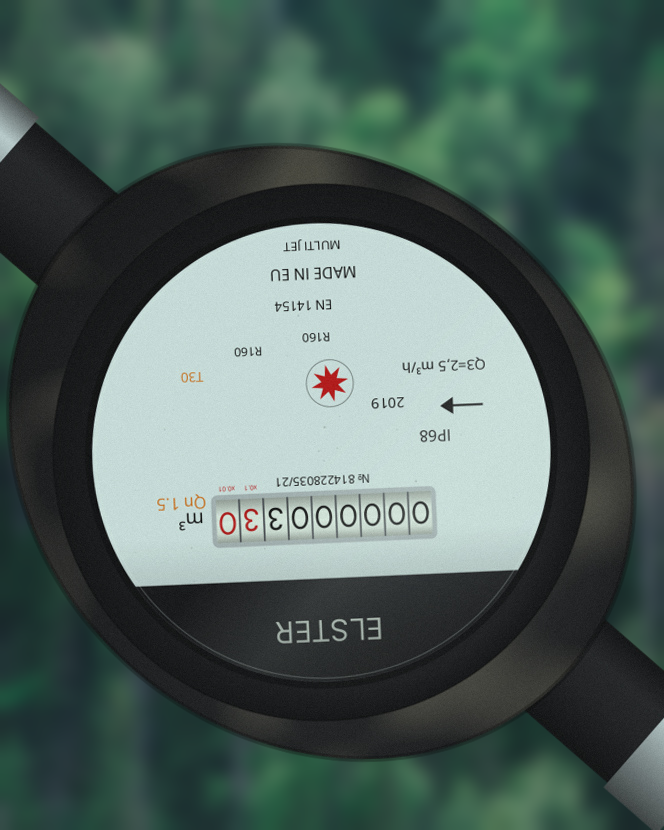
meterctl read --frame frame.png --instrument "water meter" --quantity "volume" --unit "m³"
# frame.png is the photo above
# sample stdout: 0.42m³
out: 3.30m³
